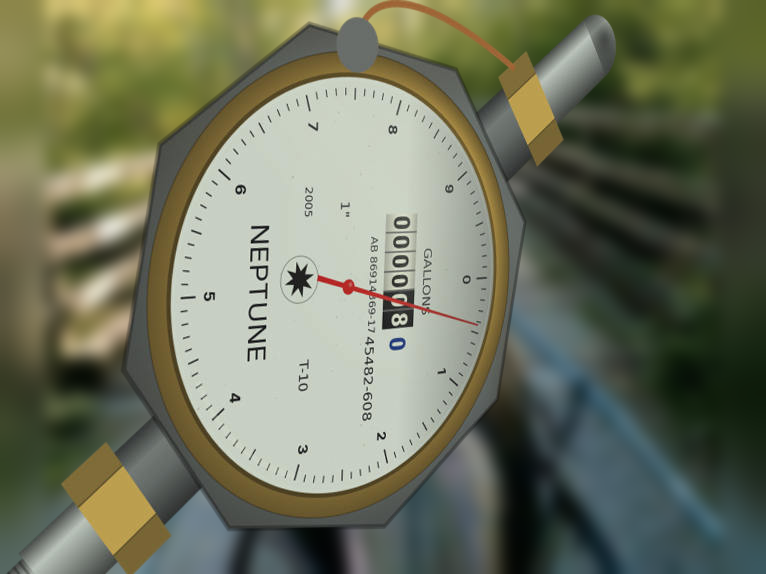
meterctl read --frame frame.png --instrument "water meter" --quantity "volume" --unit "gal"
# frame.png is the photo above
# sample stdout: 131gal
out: 80.4gal
